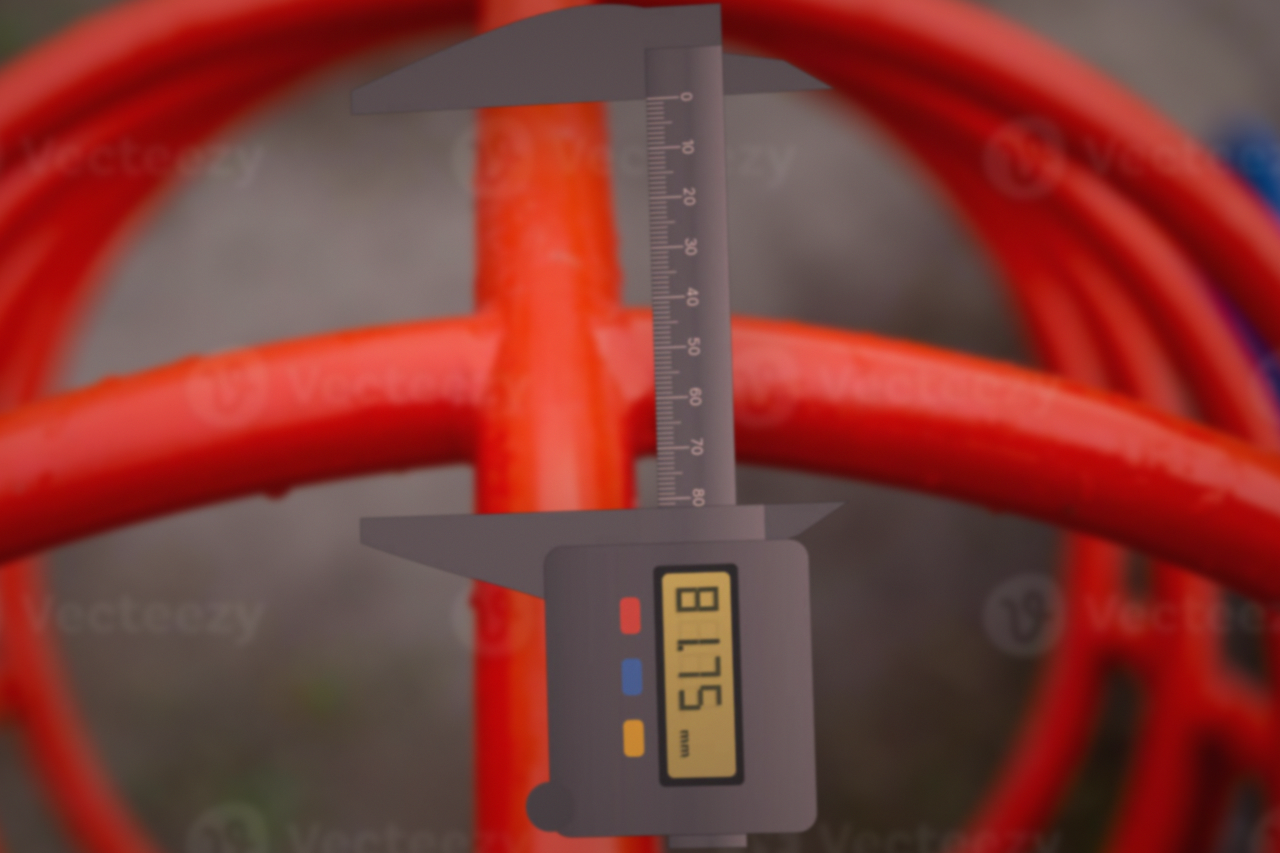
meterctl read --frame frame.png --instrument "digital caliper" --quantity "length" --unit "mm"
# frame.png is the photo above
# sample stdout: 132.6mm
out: 81.75mm
